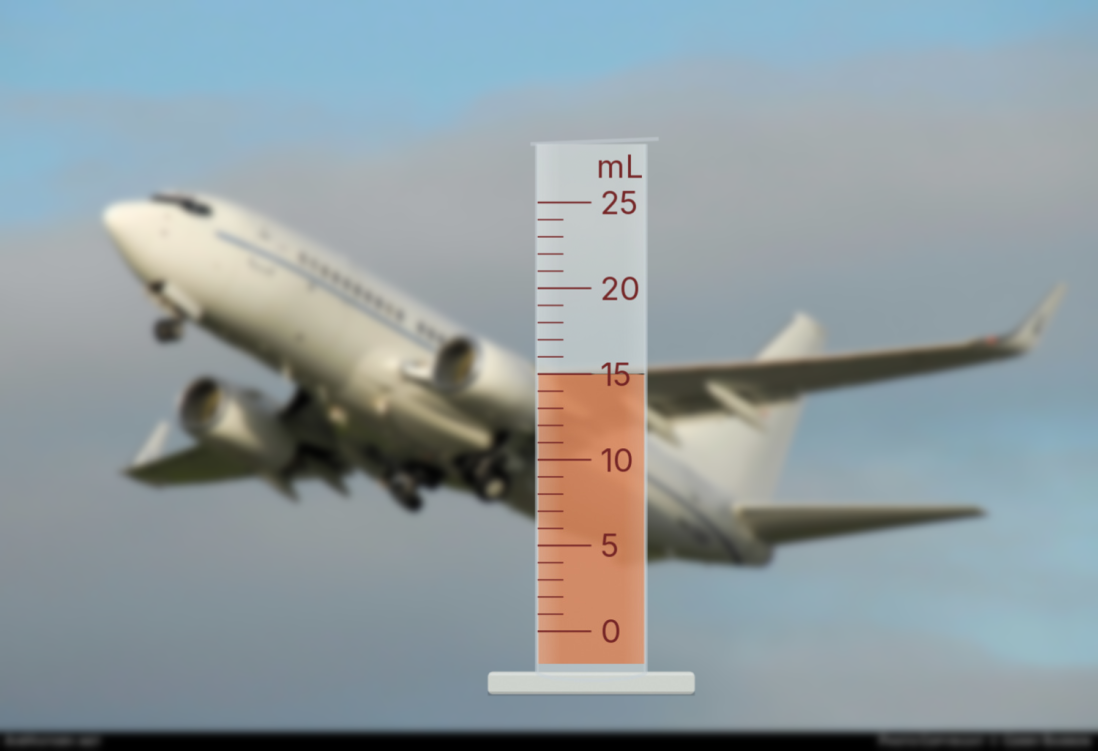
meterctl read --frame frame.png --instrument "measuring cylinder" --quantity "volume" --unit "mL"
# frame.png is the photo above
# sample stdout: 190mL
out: 15mL
